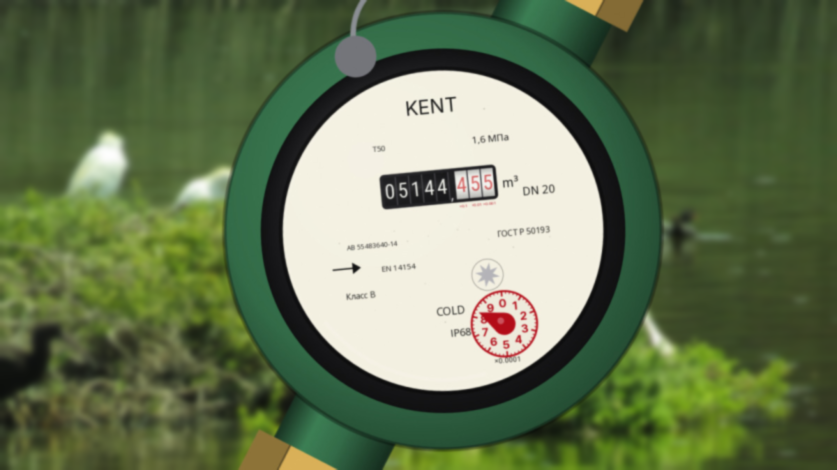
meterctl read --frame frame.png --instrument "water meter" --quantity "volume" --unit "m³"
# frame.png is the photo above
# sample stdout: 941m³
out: 5144.4558m³
